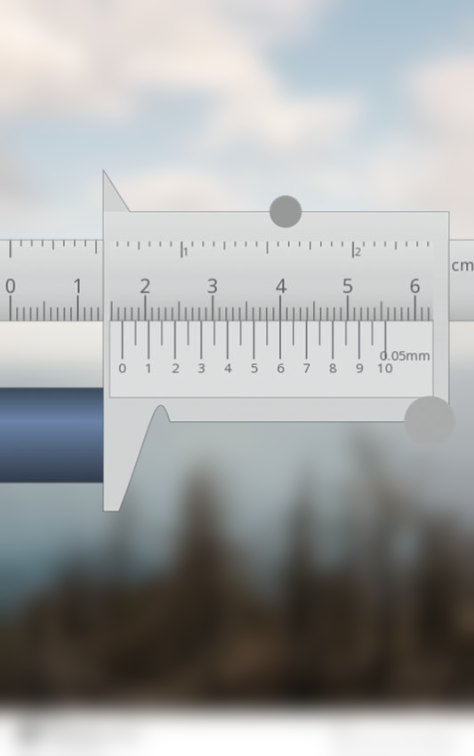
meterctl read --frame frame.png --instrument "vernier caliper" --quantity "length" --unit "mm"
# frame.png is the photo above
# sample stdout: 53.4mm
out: 16.6mm
